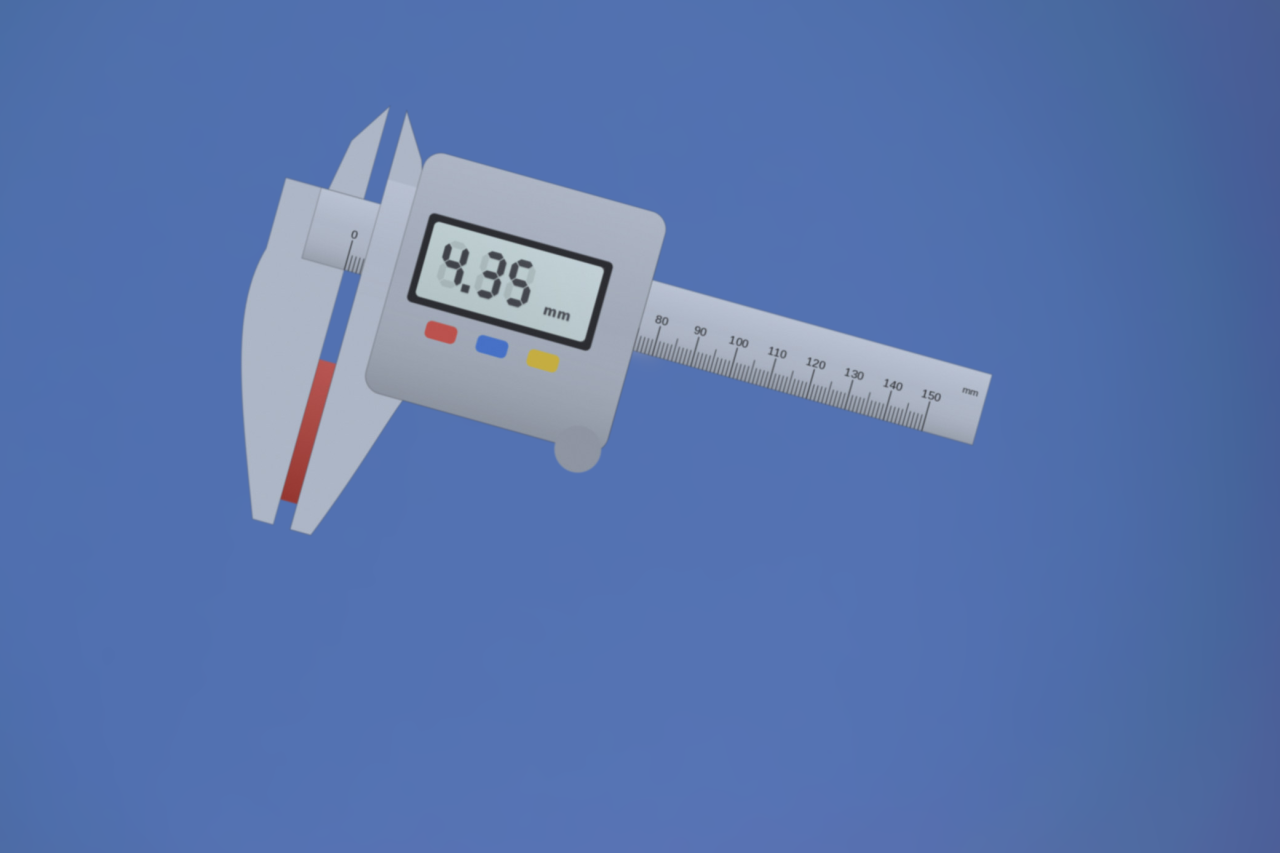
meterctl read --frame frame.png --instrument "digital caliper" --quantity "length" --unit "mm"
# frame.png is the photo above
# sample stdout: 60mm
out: 4.35mm
